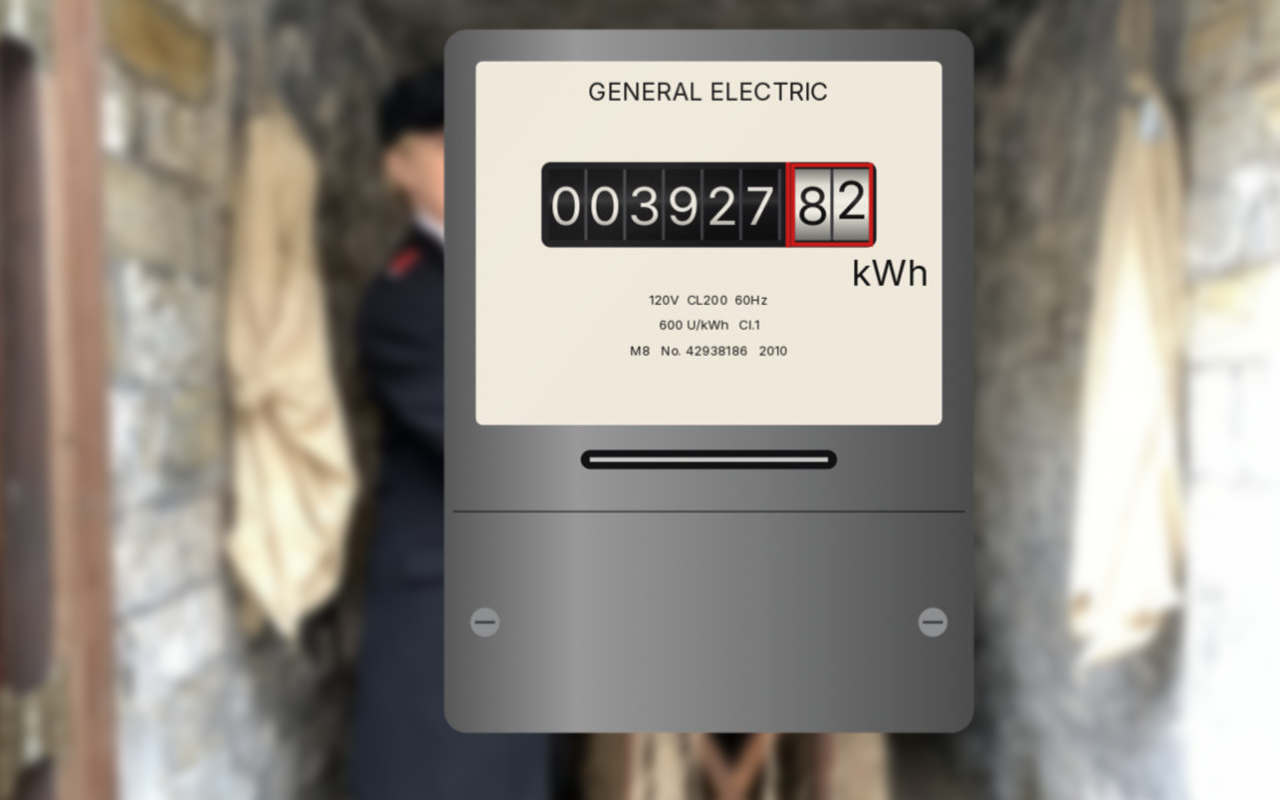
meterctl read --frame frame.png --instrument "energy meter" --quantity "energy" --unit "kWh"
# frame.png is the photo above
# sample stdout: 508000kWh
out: 3927.82kWh
